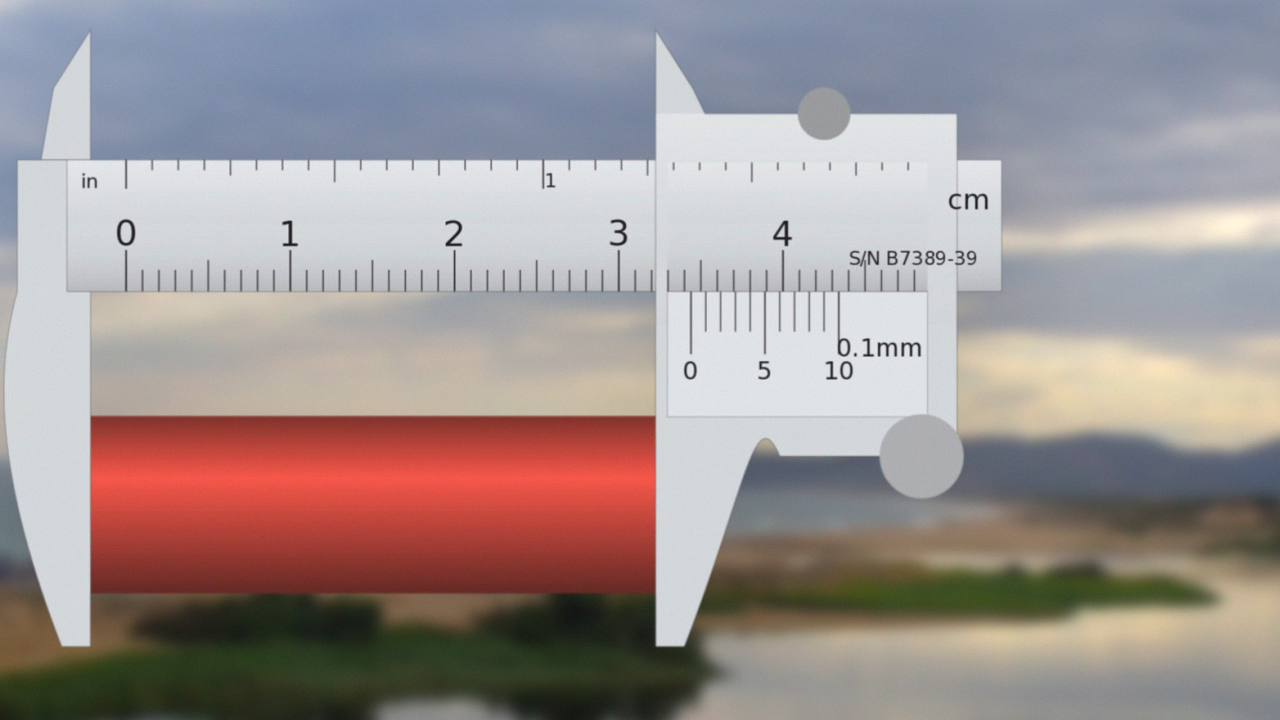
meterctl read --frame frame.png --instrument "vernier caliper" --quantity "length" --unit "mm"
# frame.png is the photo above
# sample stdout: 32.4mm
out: 34.4mm
